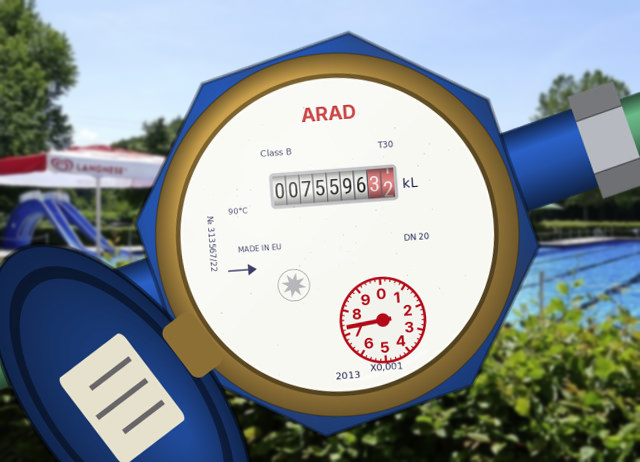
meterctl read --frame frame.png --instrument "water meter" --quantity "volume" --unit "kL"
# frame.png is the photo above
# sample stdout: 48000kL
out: 75596.317kL
